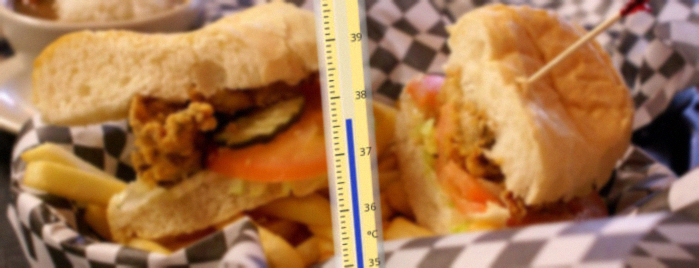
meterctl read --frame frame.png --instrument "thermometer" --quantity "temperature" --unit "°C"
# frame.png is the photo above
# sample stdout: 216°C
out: 37.6°C
